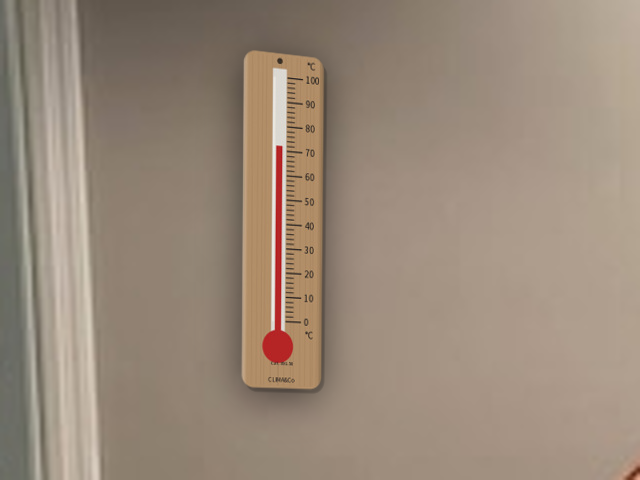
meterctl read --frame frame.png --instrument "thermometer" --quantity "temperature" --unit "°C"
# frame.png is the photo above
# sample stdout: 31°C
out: 72°C
